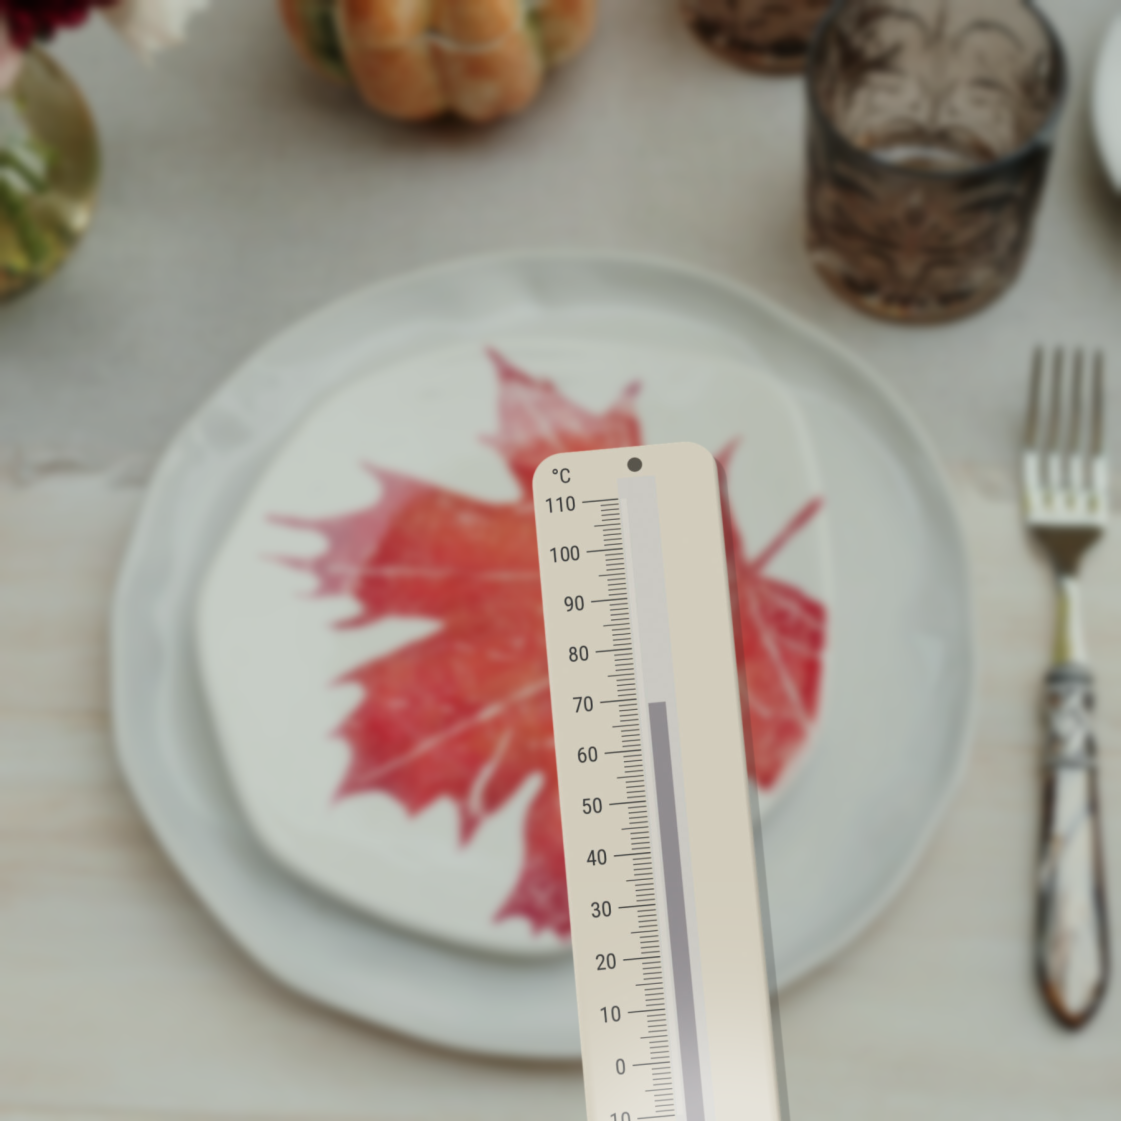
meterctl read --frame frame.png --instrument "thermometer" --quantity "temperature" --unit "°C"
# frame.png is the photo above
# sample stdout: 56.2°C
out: 69°C
